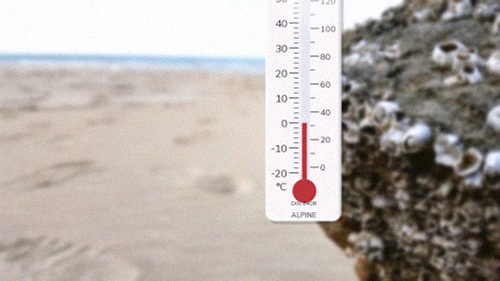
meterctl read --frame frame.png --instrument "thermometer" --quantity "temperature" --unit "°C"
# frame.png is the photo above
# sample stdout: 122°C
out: 0°C
